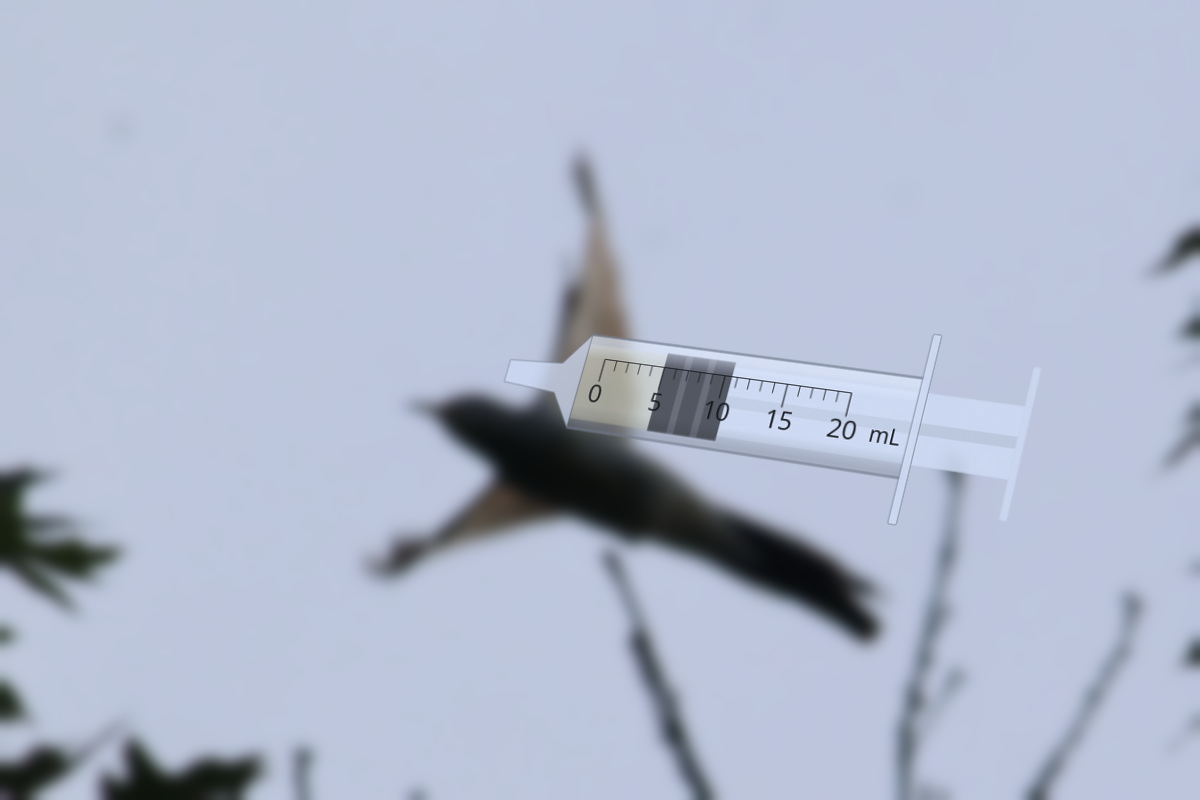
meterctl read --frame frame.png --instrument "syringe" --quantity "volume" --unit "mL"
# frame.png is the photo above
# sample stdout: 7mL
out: 5mL
